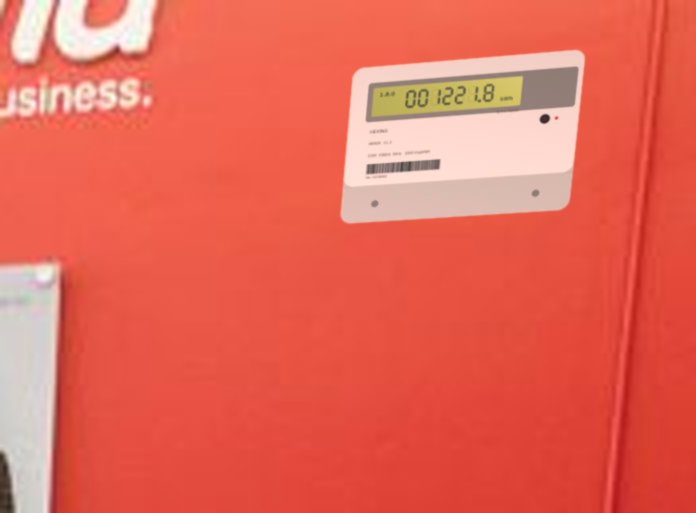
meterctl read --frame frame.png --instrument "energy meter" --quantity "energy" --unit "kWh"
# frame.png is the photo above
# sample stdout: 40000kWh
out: 1221.8kWh
